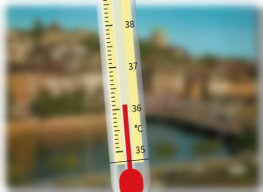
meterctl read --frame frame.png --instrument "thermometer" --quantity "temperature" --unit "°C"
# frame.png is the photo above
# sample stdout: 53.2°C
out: 36.1°C
